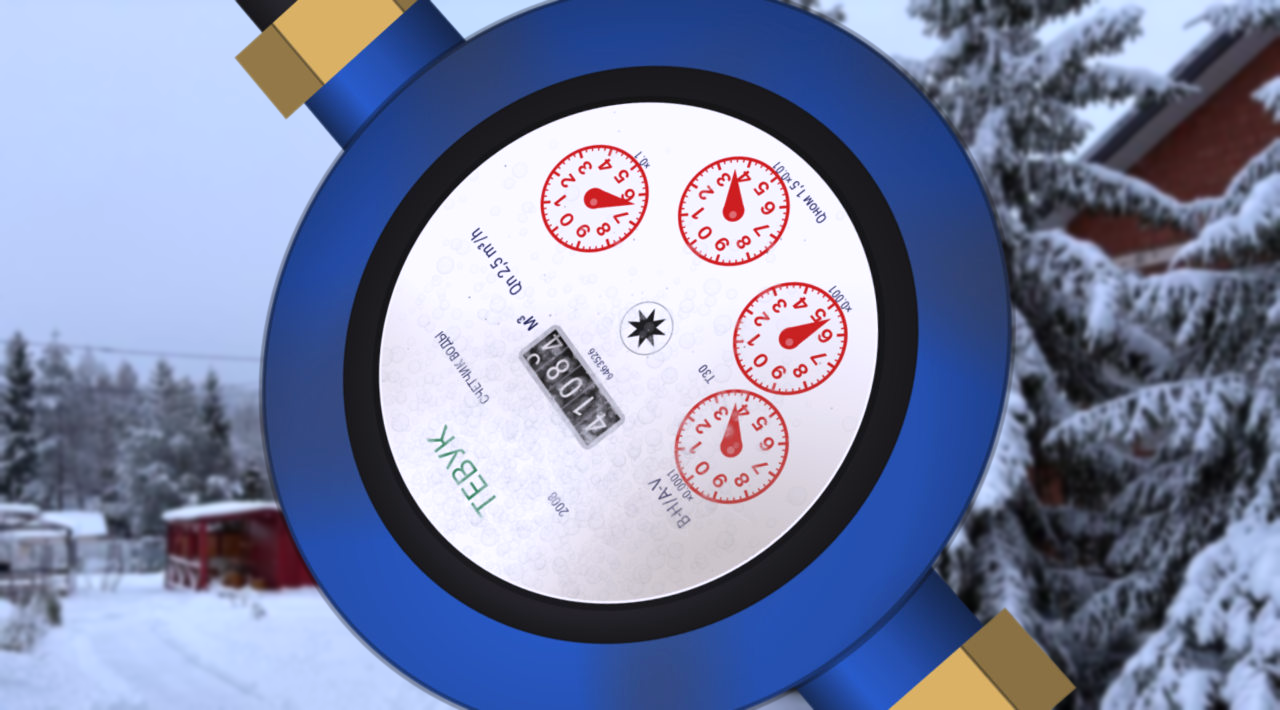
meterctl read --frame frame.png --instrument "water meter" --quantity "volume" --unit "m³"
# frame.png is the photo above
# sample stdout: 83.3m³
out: 41083.6353m³
